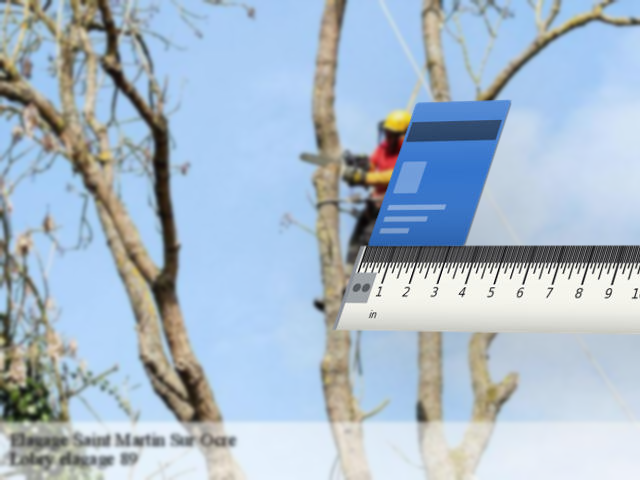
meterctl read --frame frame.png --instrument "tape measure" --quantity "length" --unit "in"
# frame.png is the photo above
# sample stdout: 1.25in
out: 3.5in
